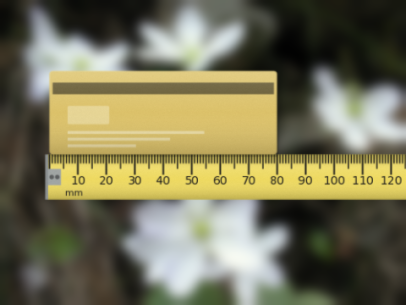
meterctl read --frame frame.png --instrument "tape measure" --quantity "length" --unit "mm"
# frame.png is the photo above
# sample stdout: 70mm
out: 80mm
